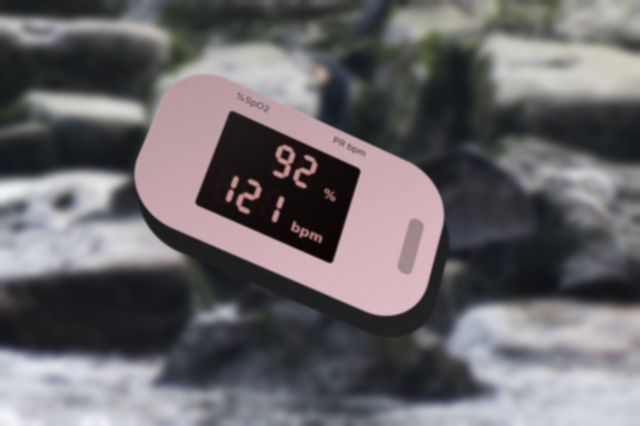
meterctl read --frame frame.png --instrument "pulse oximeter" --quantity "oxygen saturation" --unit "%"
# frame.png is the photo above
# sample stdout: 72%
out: 92%
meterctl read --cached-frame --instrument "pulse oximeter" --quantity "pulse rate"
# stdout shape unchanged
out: 121bpm
